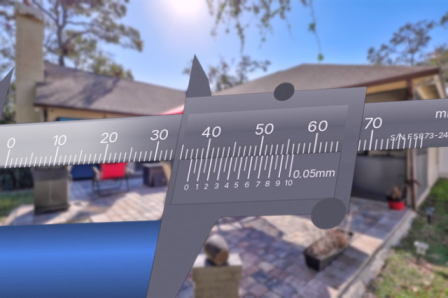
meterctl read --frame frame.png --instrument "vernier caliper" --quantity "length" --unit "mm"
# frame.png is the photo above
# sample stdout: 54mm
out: 37.2mm
